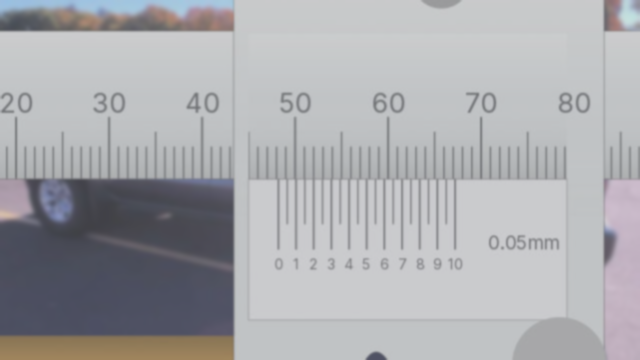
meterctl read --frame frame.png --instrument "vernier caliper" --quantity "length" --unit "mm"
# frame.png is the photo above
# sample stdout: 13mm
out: 48.2mm
